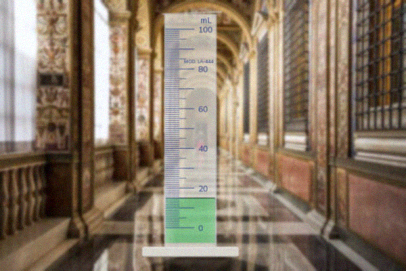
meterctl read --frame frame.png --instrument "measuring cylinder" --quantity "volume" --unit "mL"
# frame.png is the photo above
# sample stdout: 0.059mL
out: 15mL
